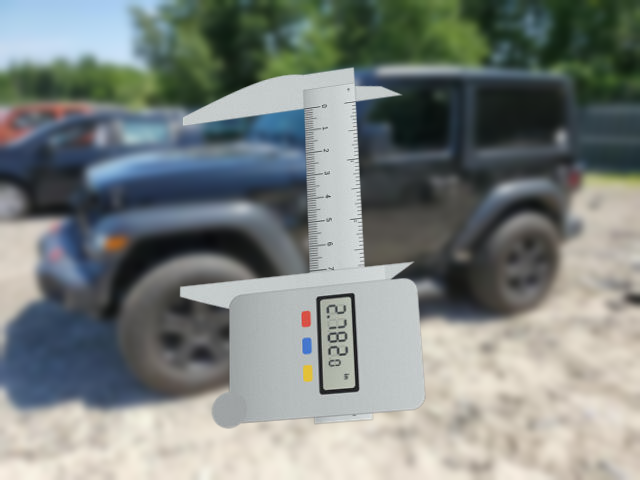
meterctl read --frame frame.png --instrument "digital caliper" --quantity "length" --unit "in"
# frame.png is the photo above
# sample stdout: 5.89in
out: 2.7820in
